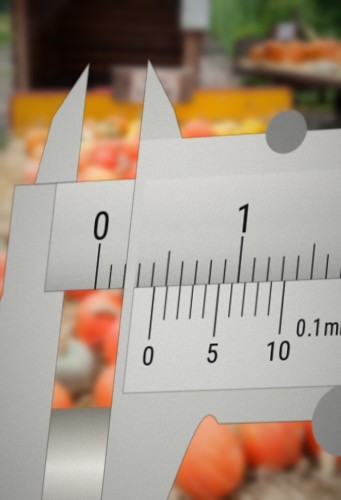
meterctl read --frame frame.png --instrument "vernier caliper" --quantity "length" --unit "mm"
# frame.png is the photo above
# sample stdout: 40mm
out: 4.2mm
